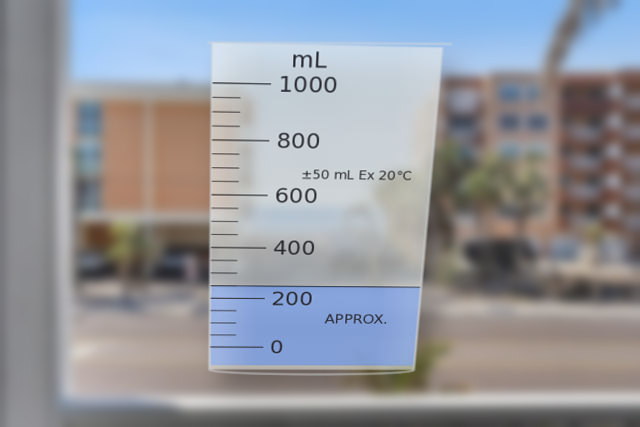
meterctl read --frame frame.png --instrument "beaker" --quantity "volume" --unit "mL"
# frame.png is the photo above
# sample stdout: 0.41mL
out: 250mL
